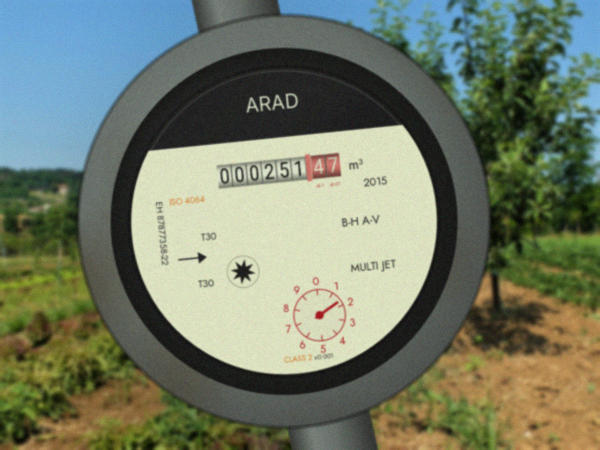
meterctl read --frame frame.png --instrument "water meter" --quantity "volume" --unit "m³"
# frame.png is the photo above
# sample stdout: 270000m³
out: 251.471m³
